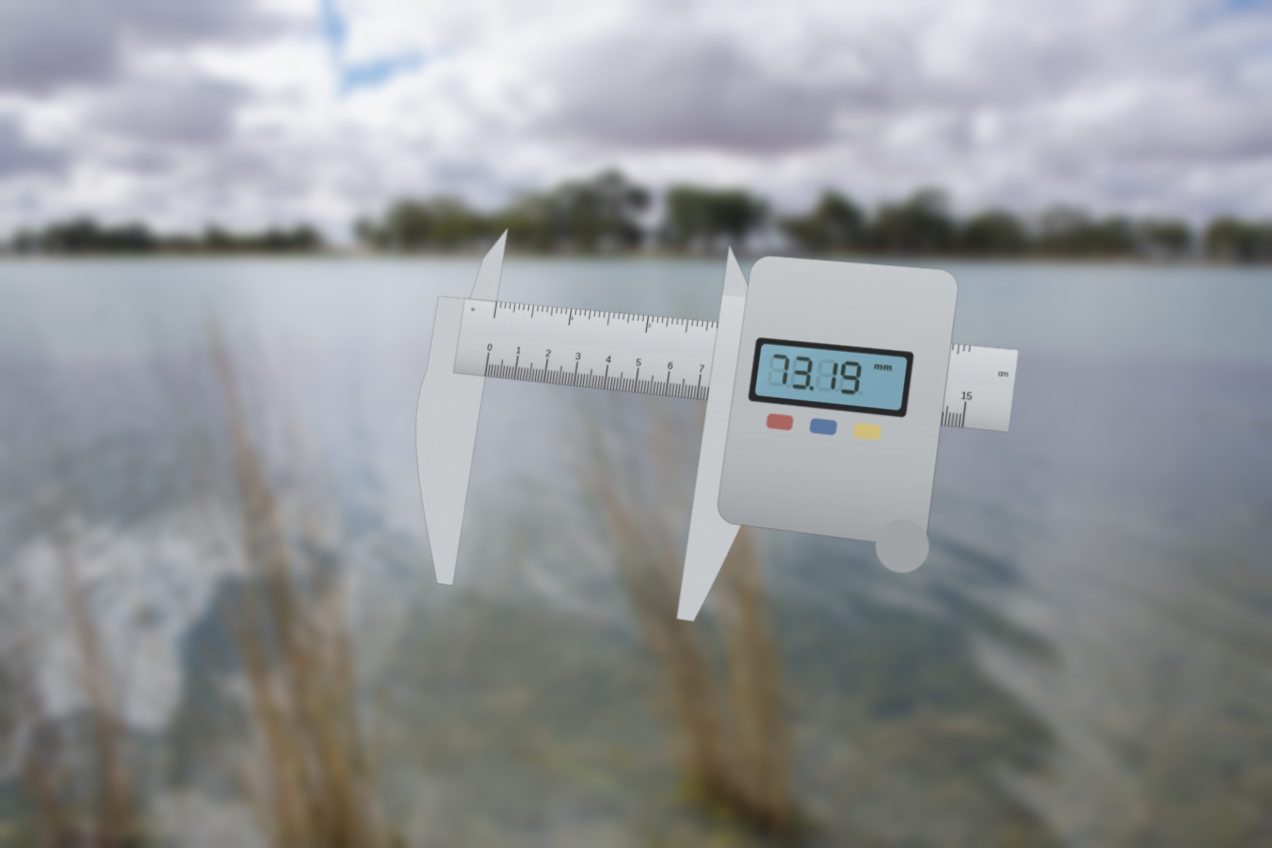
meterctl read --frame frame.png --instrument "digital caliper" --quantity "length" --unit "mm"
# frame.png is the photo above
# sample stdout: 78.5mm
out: 73.19mm
